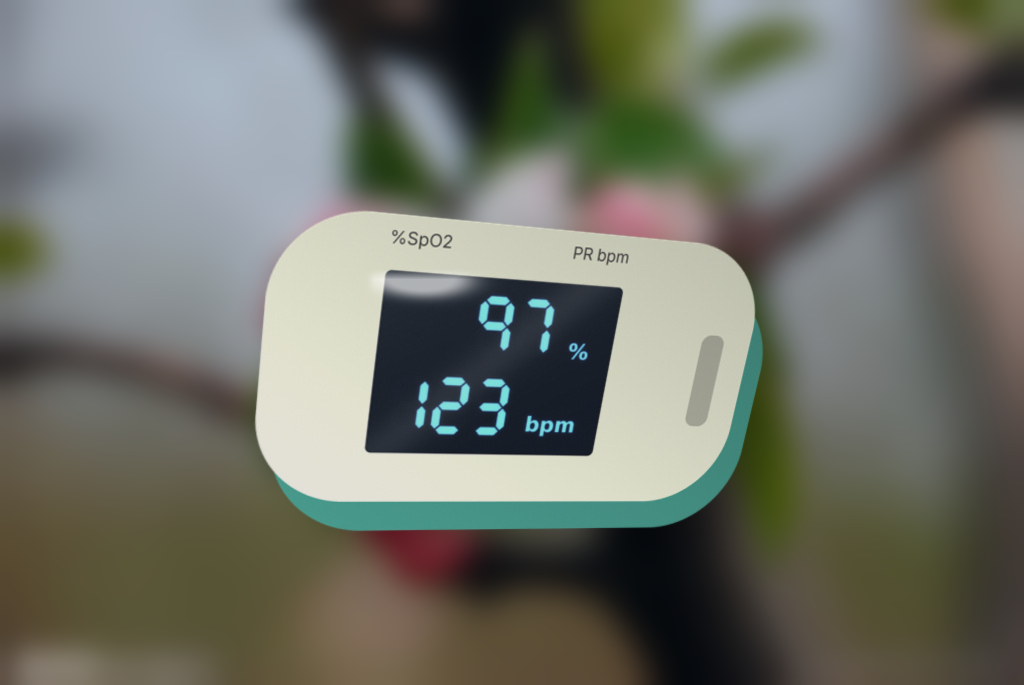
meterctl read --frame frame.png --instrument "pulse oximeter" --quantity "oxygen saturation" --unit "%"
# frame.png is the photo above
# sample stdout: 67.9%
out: 97%
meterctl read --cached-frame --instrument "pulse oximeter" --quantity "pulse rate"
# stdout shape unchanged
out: 123bpm
